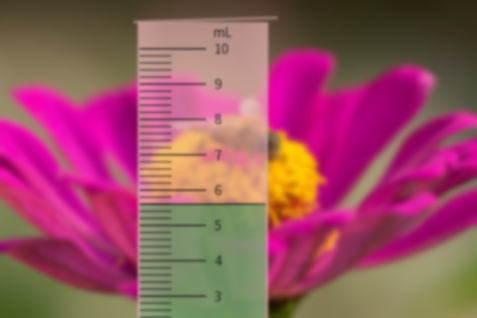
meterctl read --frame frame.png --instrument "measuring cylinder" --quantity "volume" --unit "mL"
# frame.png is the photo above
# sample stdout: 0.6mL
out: 5.6mL
